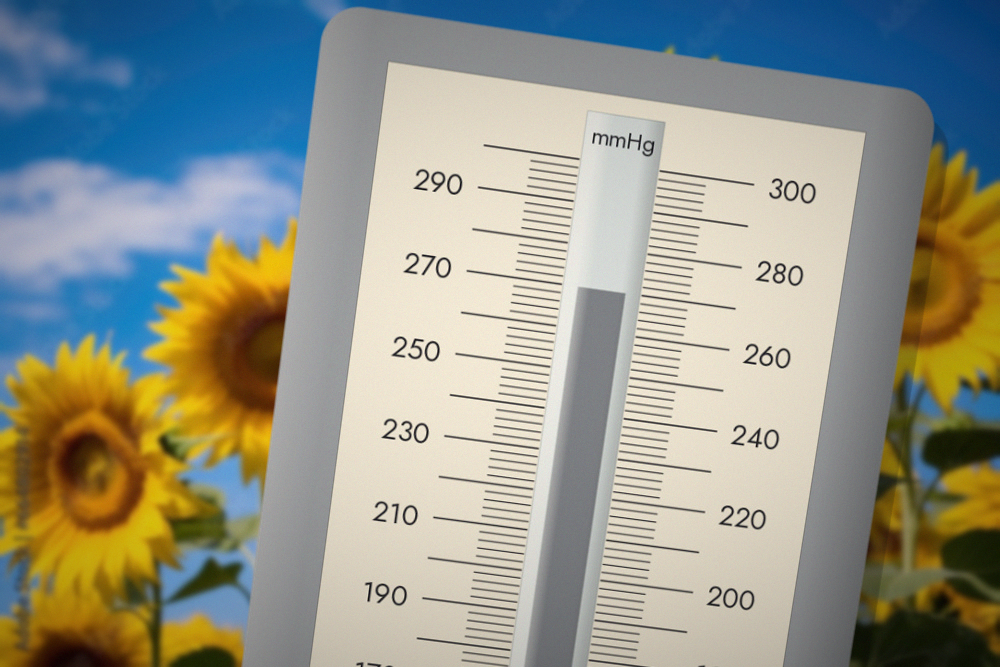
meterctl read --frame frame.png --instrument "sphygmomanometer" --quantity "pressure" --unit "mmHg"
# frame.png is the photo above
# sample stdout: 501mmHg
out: 270mmHg
